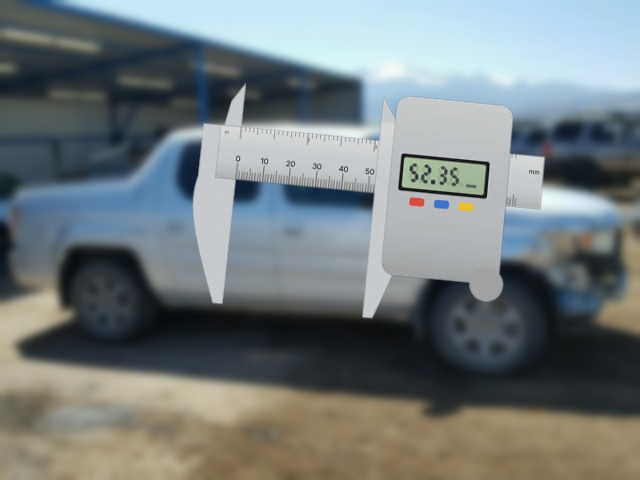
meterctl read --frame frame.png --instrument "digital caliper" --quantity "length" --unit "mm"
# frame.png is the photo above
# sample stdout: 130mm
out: 52.35mm
